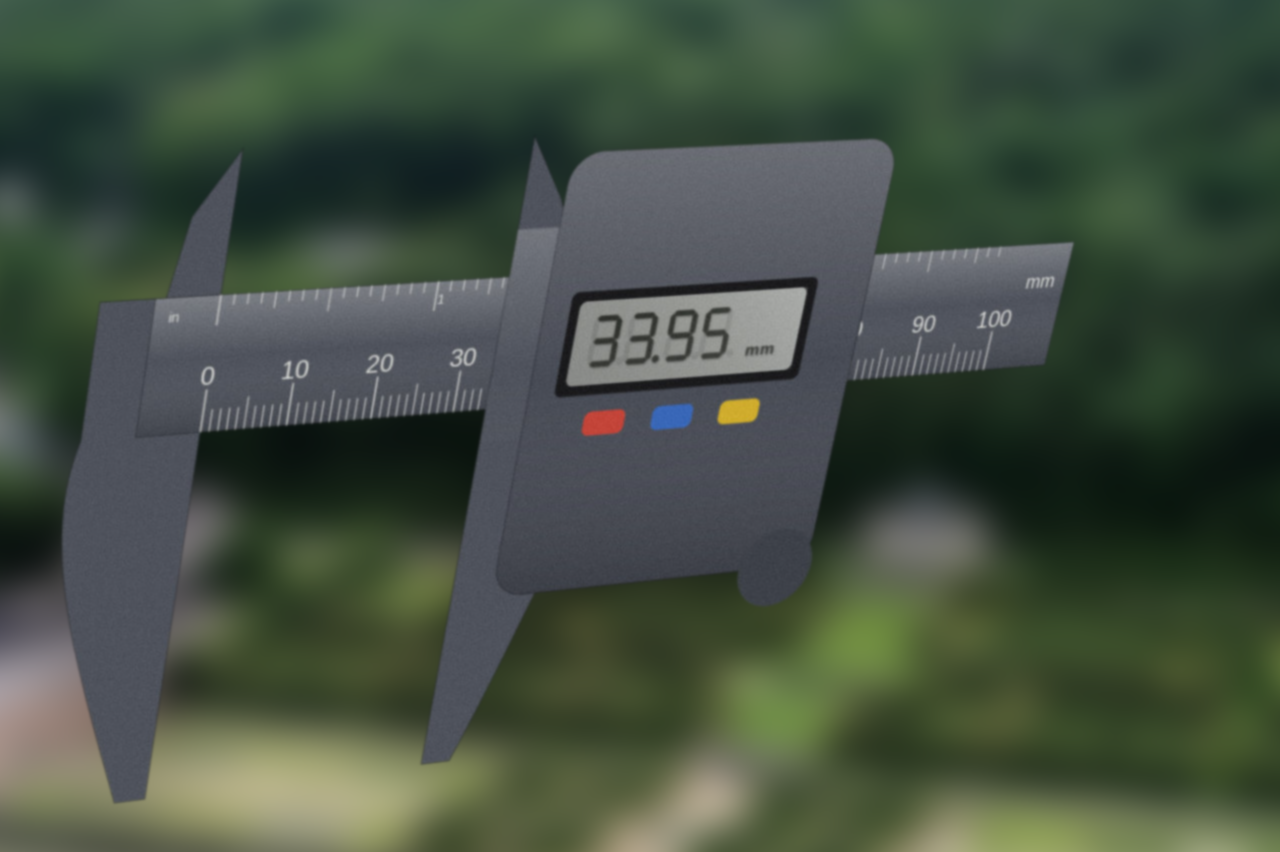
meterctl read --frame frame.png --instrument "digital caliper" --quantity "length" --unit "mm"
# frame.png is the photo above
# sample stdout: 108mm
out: 33.95mm
